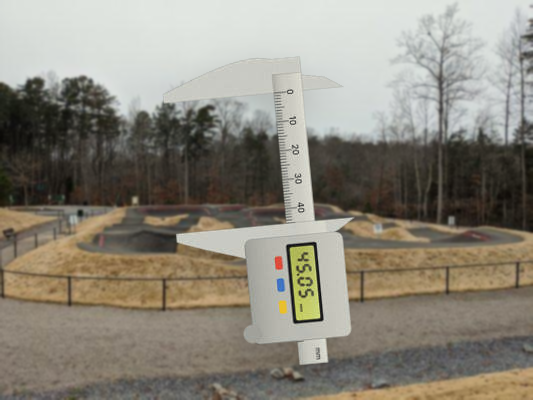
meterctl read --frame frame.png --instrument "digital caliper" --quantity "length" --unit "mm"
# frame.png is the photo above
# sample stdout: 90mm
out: 45.05mm
